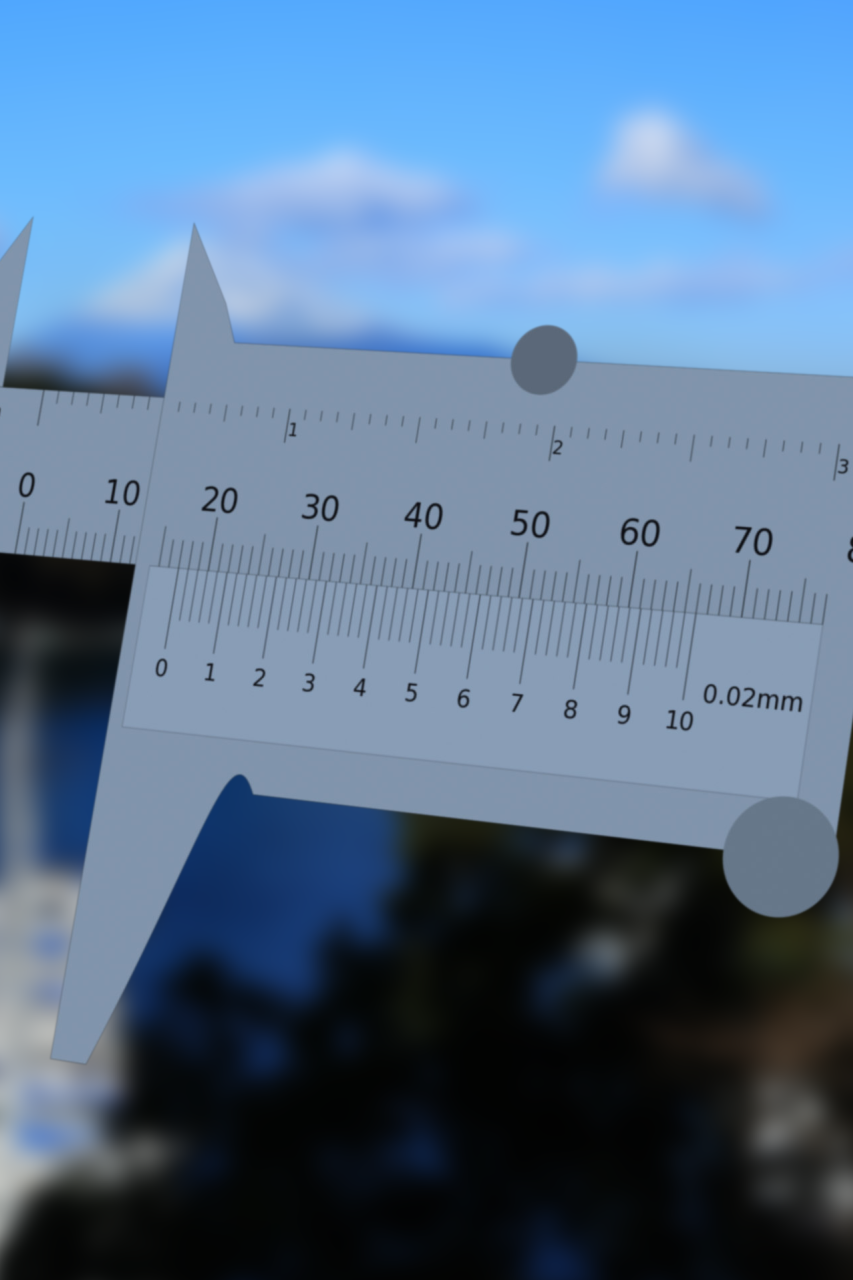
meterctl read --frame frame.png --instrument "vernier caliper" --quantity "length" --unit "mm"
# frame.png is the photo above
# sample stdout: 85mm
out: 17.0mm
